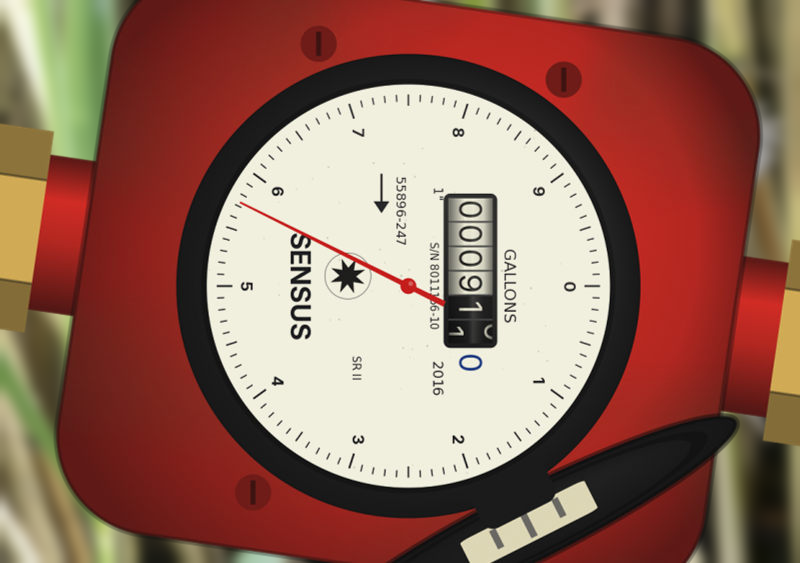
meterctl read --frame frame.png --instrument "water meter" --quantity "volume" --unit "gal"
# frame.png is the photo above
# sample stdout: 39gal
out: 9105.7gal
